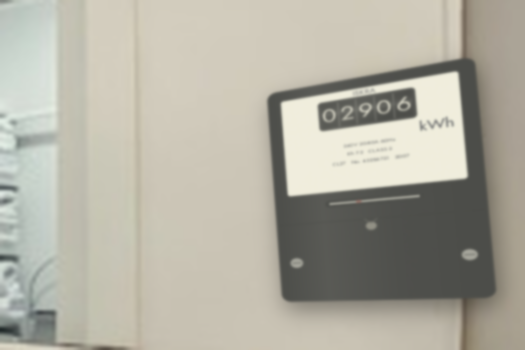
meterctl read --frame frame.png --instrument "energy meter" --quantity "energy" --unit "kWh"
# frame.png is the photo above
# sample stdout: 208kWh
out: 2906kWh
